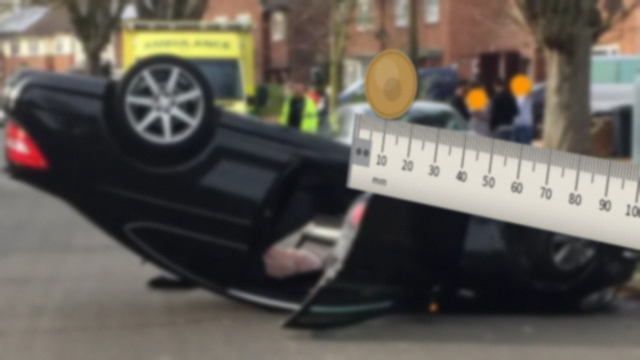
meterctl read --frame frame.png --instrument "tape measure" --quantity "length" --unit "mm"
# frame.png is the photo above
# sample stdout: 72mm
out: 20mm
